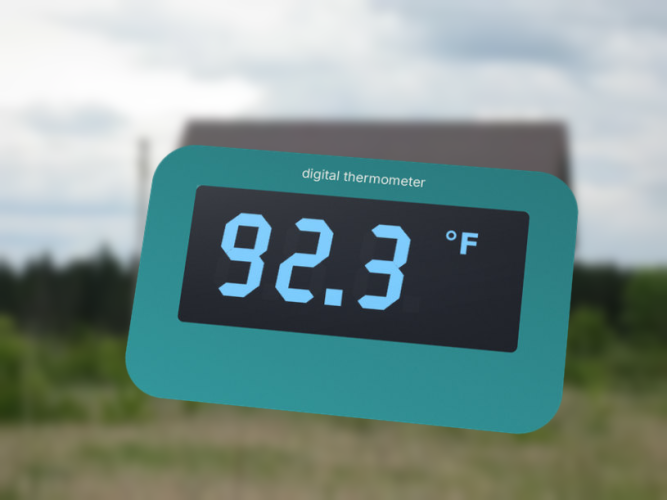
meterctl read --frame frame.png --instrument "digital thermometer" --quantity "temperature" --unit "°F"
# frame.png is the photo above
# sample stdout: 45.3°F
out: 92.3°F
